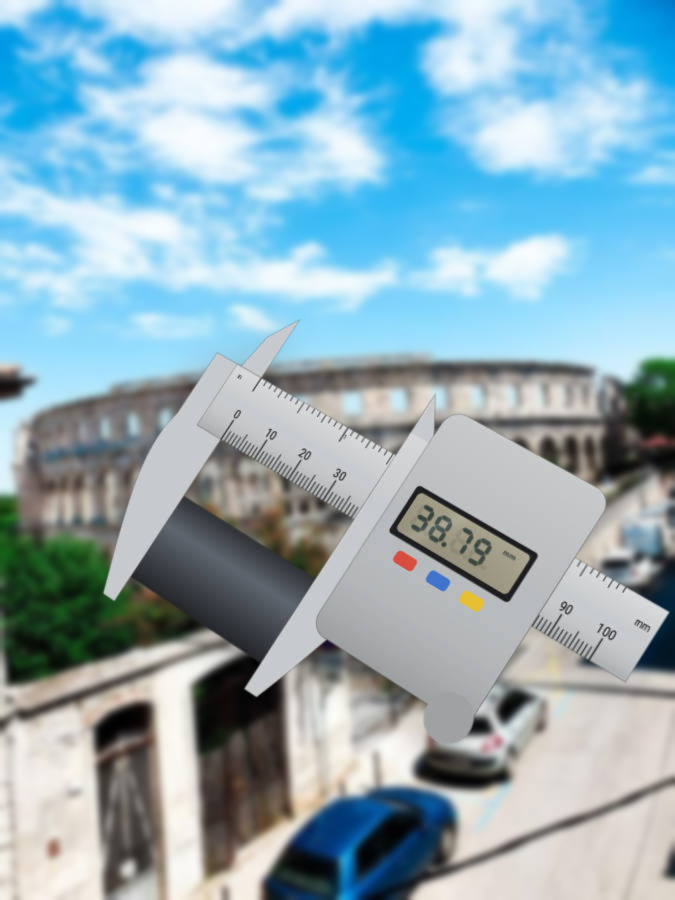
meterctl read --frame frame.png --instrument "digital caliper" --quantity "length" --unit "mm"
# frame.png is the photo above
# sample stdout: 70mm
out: 38.79mm
